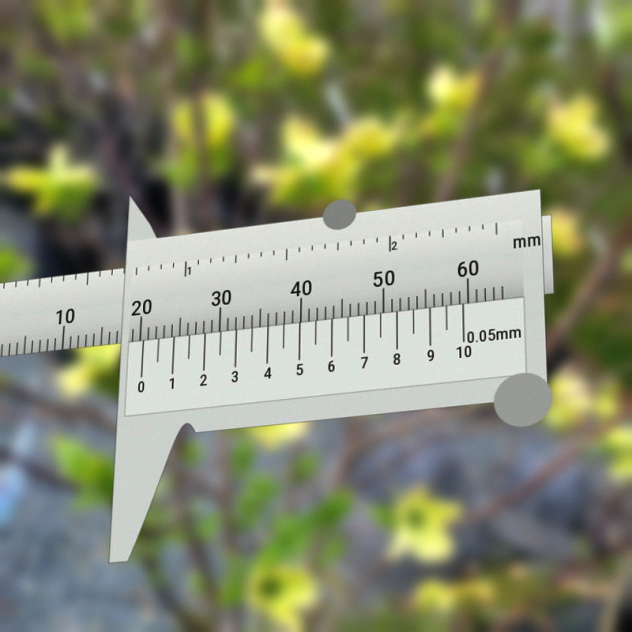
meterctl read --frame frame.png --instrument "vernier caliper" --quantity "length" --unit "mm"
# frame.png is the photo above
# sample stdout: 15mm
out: 20.4mm
